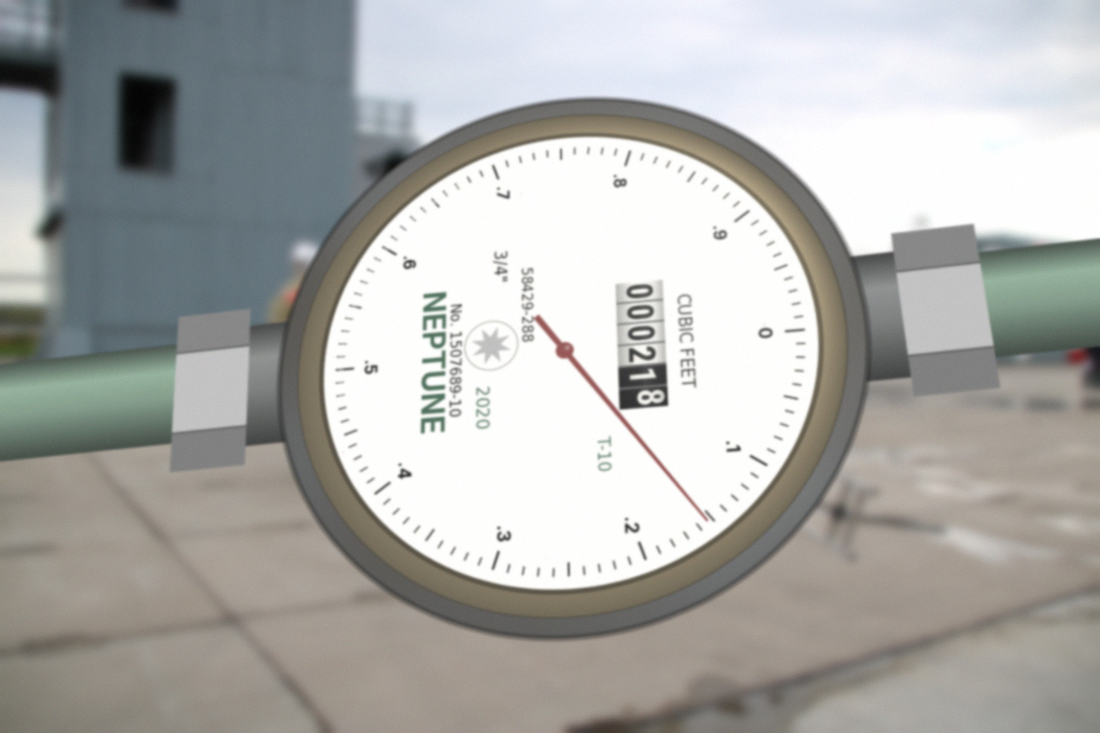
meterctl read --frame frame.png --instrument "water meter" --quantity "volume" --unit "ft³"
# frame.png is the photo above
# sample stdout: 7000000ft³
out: 218.15ft³
